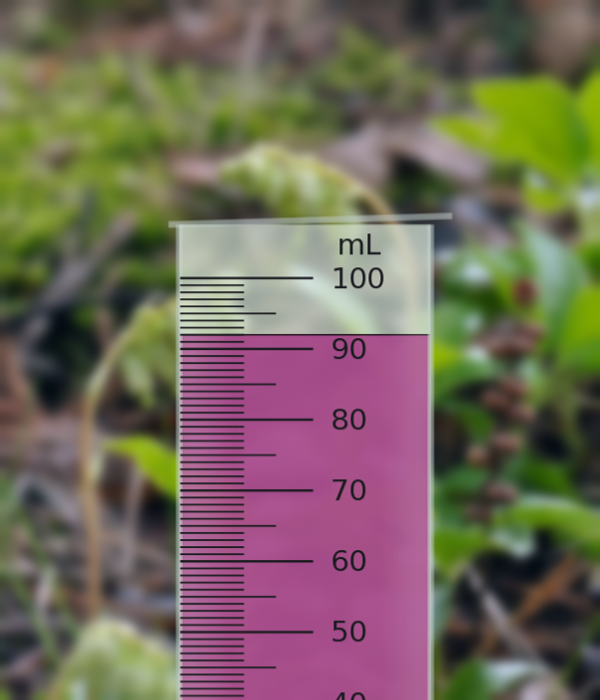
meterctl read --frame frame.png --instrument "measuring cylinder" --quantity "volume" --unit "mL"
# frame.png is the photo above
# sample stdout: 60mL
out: 92mL
